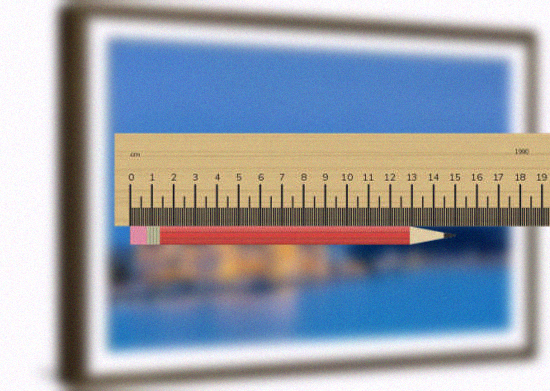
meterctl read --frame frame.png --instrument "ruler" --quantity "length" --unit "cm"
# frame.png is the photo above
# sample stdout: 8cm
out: 15cm
